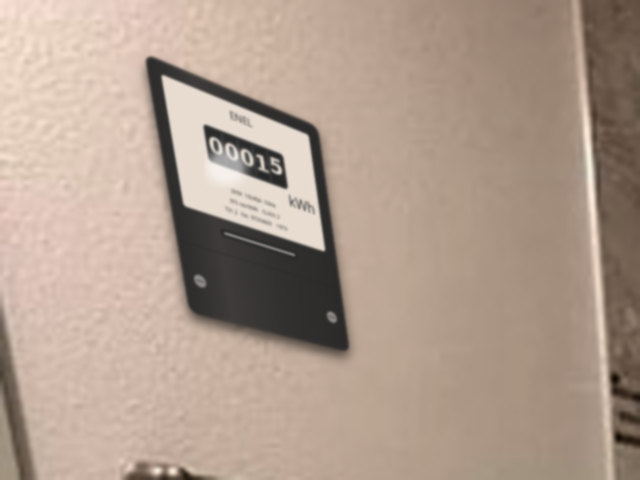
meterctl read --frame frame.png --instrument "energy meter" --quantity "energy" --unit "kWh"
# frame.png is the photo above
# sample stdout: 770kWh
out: 15kWh
